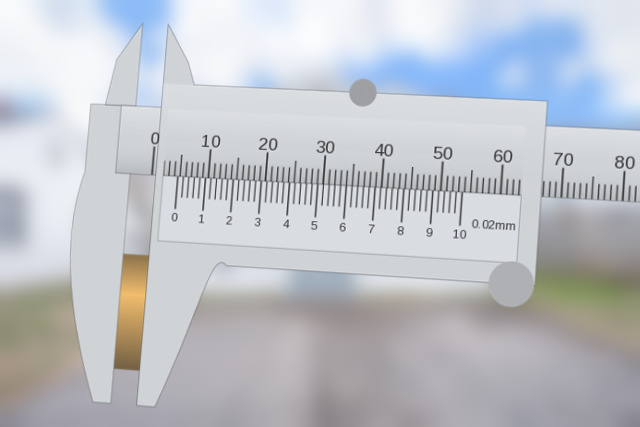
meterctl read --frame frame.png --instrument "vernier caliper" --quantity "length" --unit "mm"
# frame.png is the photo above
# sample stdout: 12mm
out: 4.6mm
